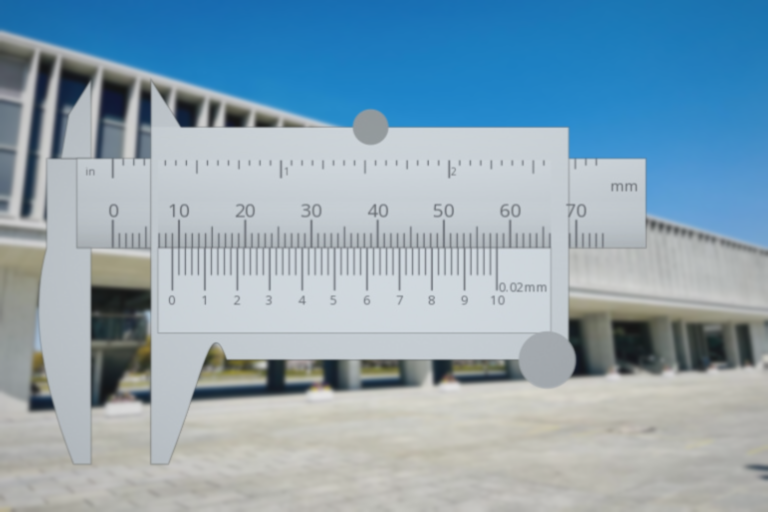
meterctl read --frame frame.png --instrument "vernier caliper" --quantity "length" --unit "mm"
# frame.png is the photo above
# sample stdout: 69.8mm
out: 9.0mm
